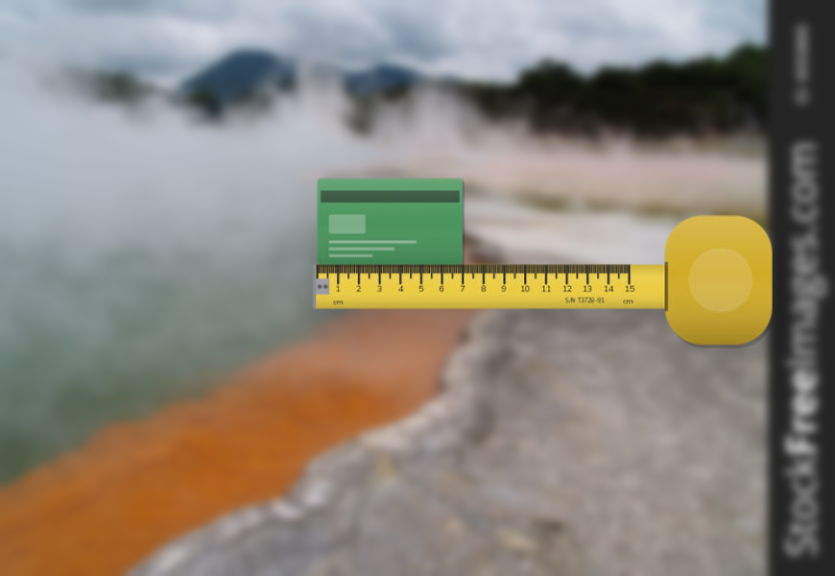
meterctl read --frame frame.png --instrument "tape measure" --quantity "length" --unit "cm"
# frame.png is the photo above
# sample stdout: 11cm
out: 7cm
